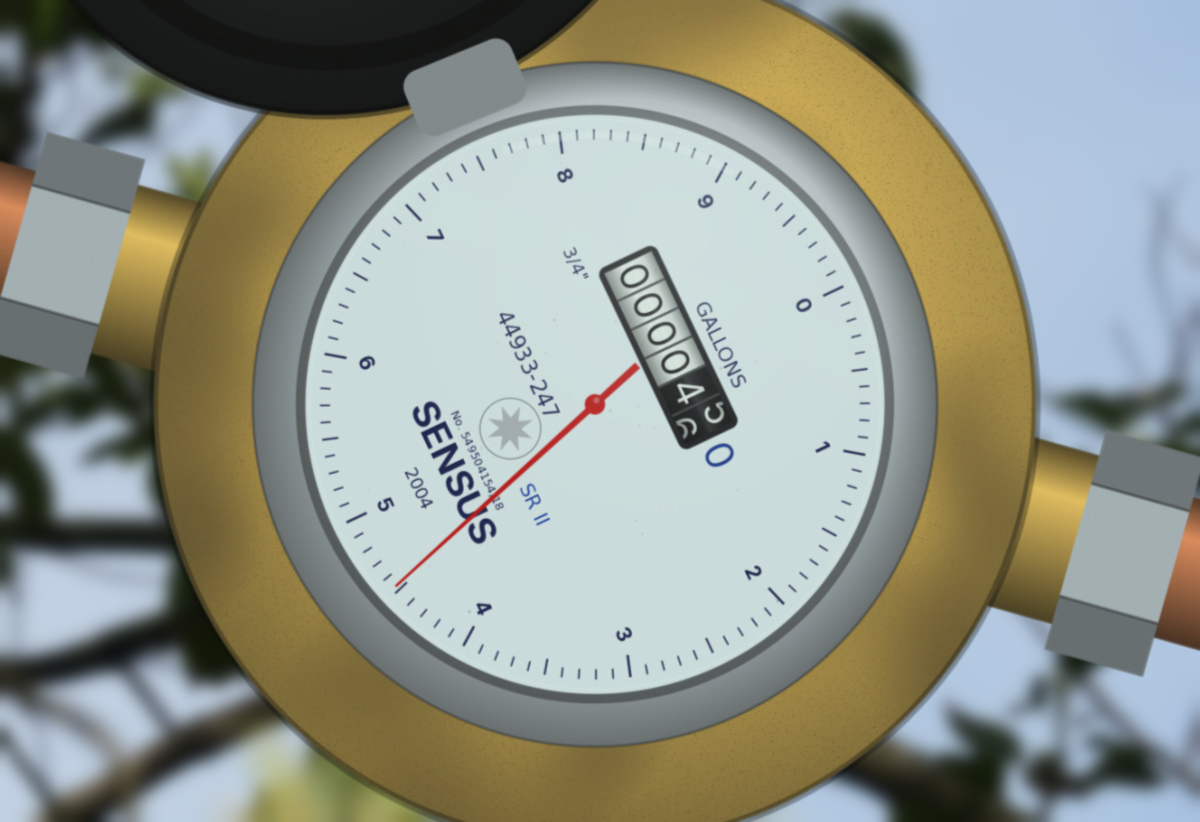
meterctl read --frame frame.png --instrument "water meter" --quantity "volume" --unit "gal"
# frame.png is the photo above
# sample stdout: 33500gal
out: 454.5gal
